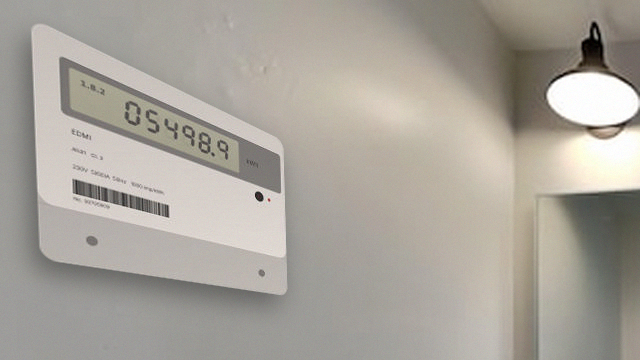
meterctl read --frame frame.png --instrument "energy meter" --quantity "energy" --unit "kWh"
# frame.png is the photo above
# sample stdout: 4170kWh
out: 5498.9kWh
